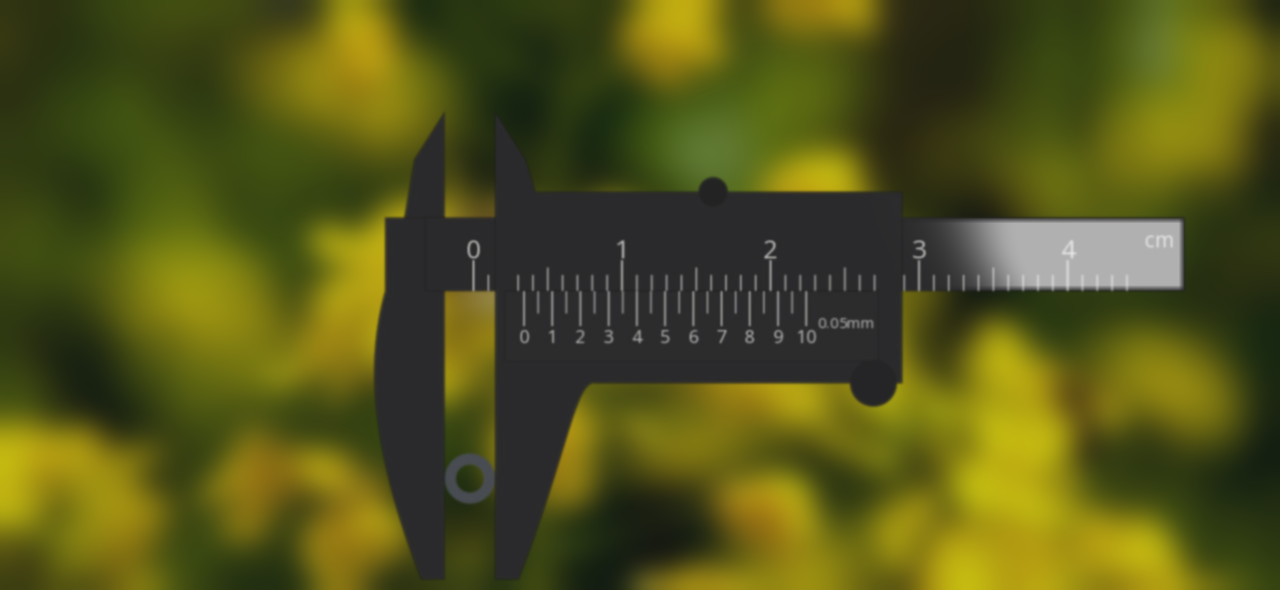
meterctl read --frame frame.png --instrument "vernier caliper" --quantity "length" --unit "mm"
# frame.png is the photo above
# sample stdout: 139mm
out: 3.4mm
